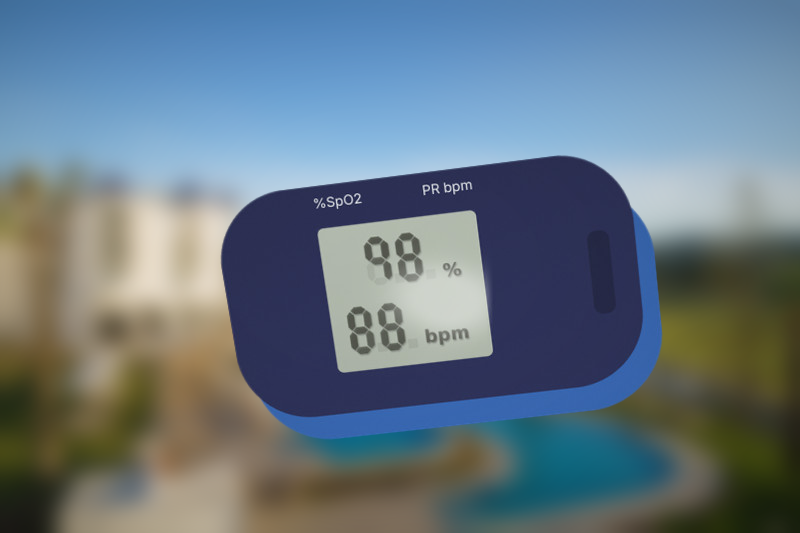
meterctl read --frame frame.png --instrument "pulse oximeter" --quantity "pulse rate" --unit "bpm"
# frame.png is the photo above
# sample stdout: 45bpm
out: 88bpm
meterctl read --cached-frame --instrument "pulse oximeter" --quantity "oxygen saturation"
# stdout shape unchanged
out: 98%
